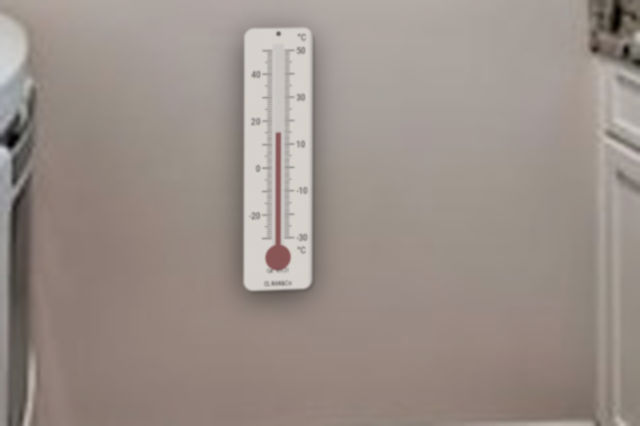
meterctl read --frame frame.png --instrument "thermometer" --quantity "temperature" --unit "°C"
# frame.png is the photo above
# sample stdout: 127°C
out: 15°C
